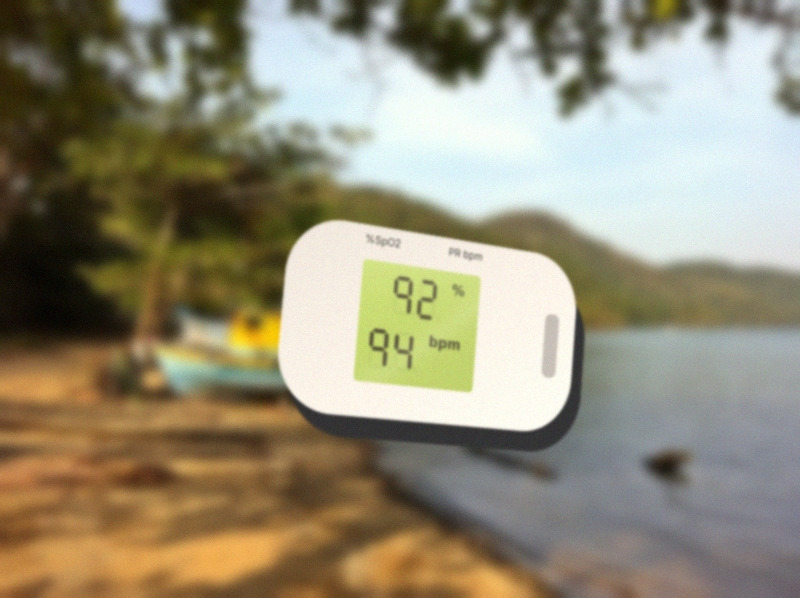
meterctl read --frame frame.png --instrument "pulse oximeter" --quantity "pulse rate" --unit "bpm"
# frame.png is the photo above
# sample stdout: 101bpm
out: 94bpm
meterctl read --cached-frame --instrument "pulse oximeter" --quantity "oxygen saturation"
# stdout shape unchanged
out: 92%
